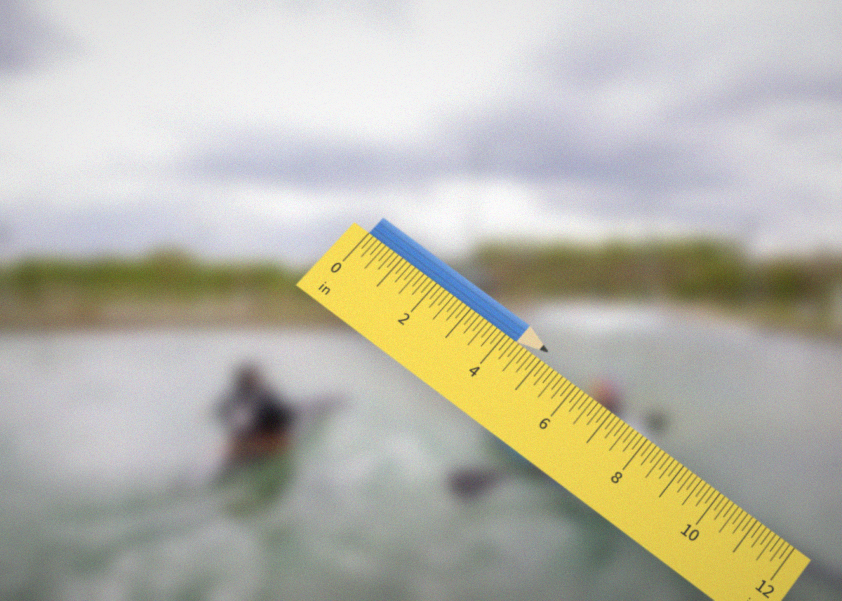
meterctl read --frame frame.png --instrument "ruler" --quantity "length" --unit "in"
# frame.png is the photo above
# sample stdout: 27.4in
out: 5in
